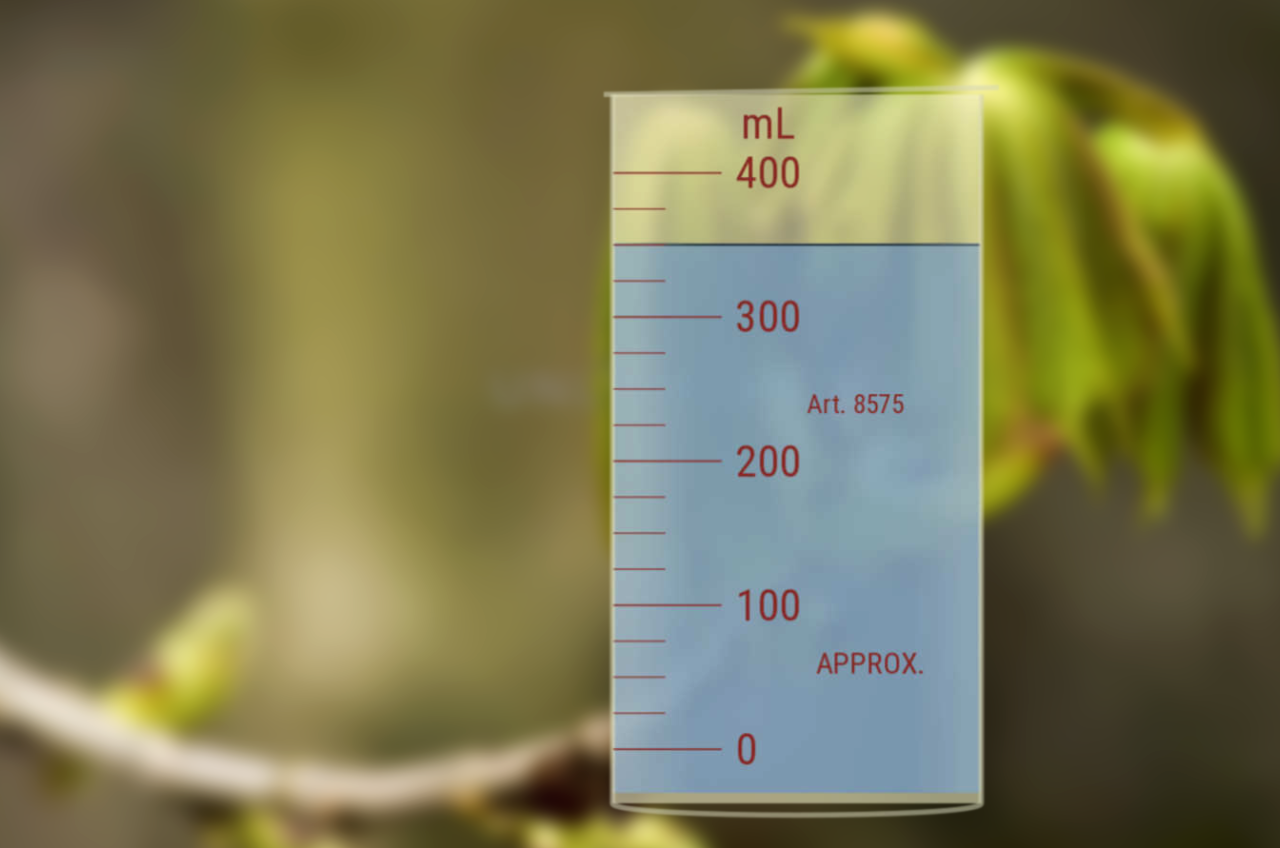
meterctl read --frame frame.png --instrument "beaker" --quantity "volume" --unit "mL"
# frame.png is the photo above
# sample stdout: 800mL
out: 350mL
